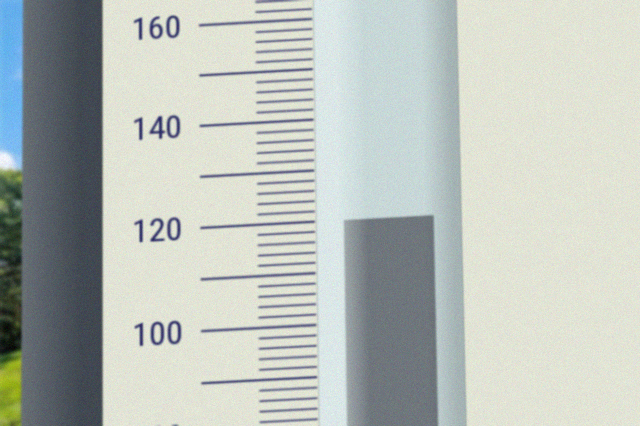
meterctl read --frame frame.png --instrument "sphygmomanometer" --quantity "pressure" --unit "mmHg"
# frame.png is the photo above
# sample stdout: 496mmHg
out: 120mmHg
